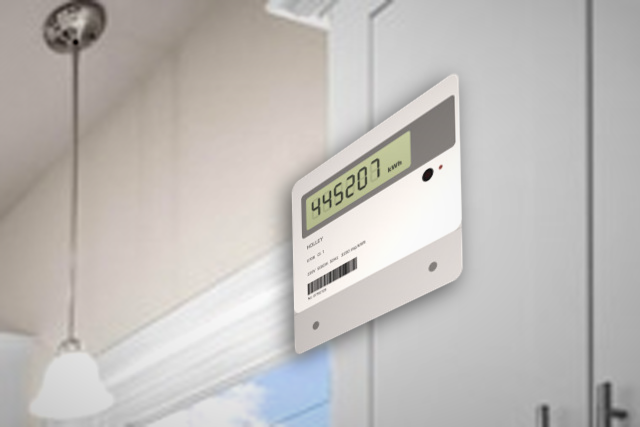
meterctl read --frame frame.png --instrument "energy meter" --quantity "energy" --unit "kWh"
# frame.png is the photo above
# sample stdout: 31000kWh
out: 445207kWh
